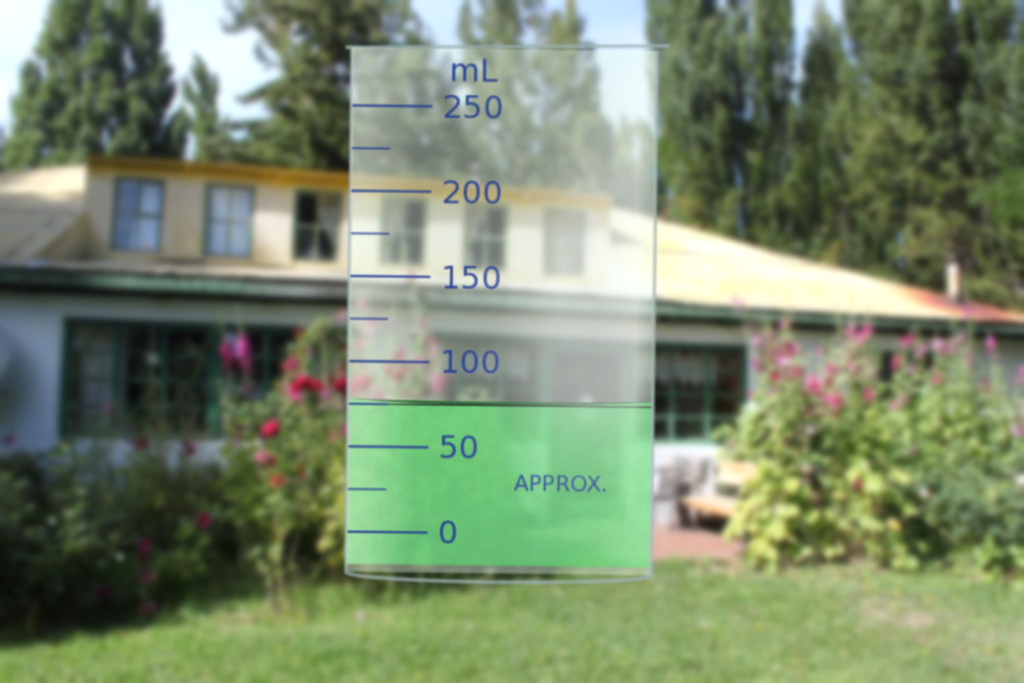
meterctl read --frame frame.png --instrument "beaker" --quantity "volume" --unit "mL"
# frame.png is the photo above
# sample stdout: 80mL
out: 75mL
